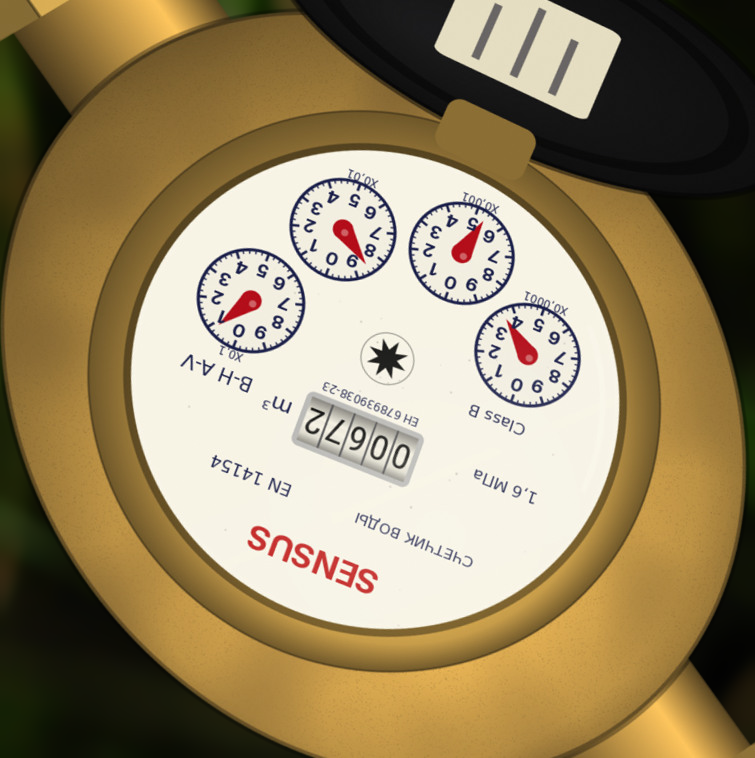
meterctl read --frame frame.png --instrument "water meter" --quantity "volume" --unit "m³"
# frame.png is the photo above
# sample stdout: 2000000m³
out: 672.0853m³
